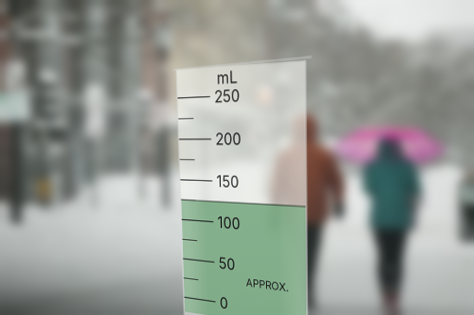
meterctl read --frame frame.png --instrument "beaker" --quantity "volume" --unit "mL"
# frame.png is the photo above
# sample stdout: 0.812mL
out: 125mL
